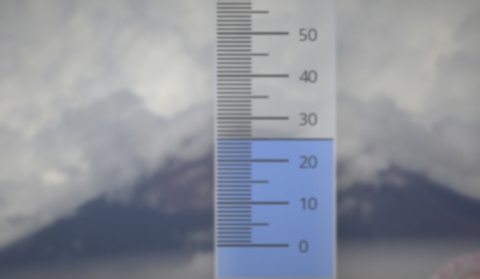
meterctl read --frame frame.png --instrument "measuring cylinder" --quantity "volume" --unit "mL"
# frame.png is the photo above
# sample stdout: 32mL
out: 25mL
